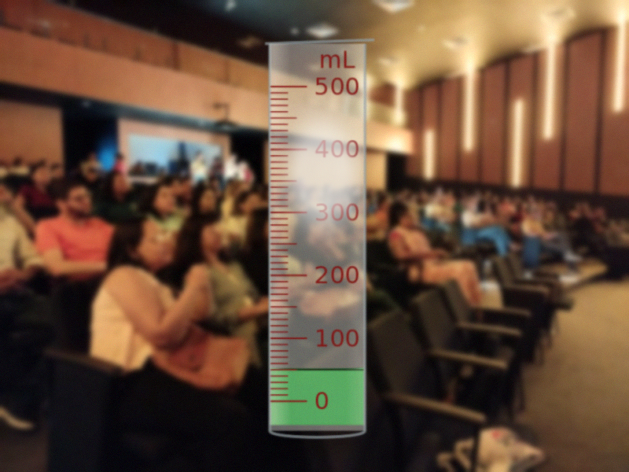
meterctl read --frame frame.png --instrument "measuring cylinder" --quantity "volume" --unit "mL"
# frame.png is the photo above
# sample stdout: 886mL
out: 50mL
